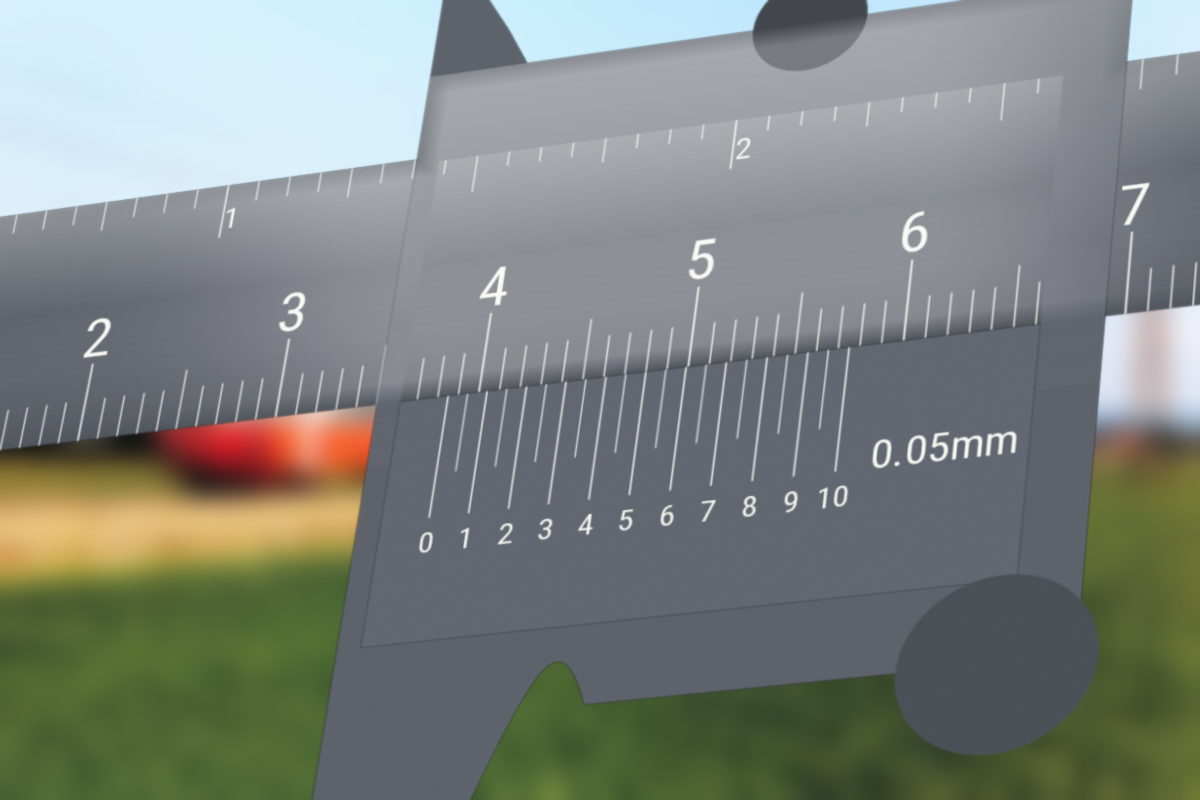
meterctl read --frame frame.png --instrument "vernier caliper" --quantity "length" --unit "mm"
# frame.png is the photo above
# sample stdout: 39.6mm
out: 38.5mm
